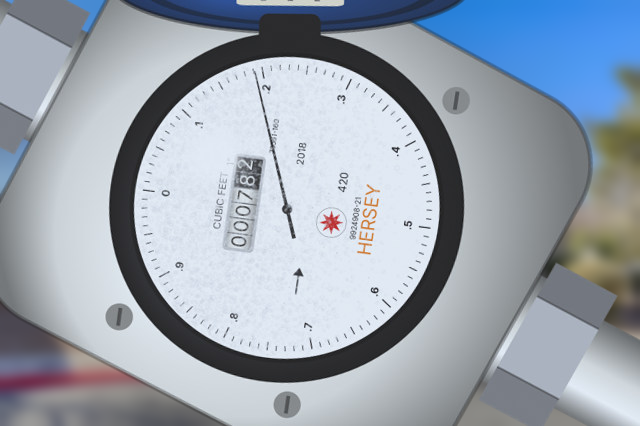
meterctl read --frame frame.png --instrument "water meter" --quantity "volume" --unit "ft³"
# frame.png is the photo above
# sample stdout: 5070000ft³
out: 782.19ft³
